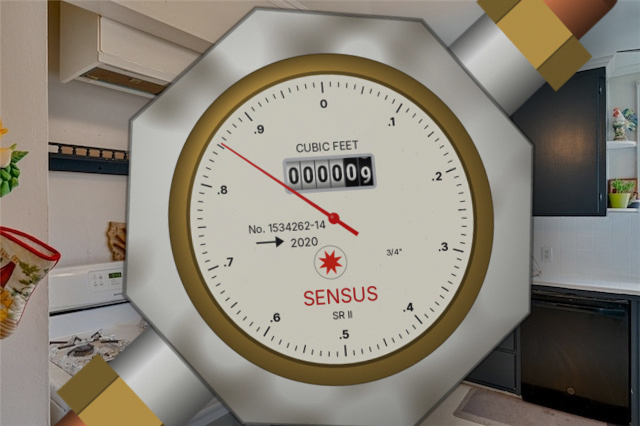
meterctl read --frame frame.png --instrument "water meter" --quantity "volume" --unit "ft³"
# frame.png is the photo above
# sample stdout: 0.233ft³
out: 8.85ft³
